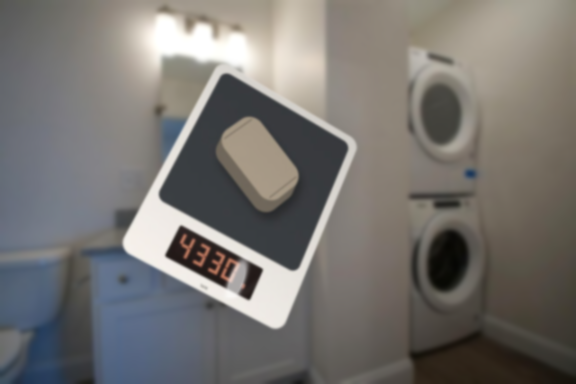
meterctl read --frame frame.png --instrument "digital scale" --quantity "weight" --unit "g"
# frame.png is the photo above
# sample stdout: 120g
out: 4330g
